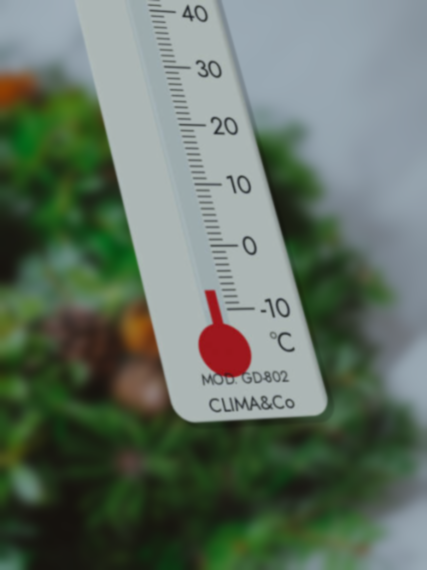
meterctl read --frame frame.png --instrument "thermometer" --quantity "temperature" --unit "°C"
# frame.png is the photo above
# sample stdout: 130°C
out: -7°C
